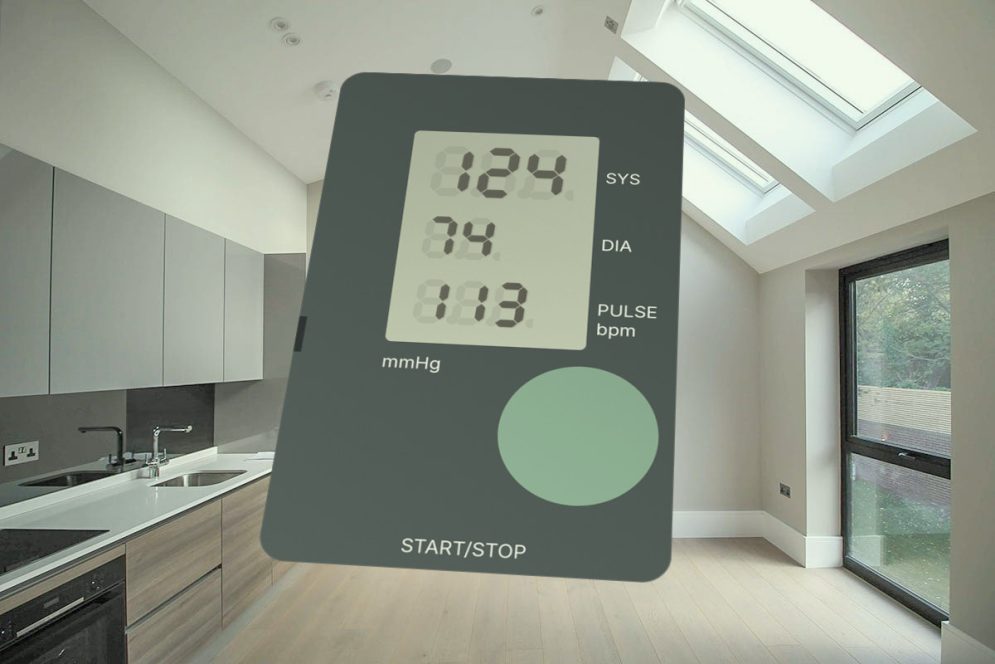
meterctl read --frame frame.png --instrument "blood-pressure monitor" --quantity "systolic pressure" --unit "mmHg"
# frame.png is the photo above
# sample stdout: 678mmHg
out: 124mmHg
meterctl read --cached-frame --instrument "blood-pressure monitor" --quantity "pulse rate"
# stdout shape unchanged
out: 113bpm
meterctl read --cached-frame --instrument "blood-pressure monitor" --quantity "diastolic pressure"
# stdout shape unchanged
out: 74mmHg
